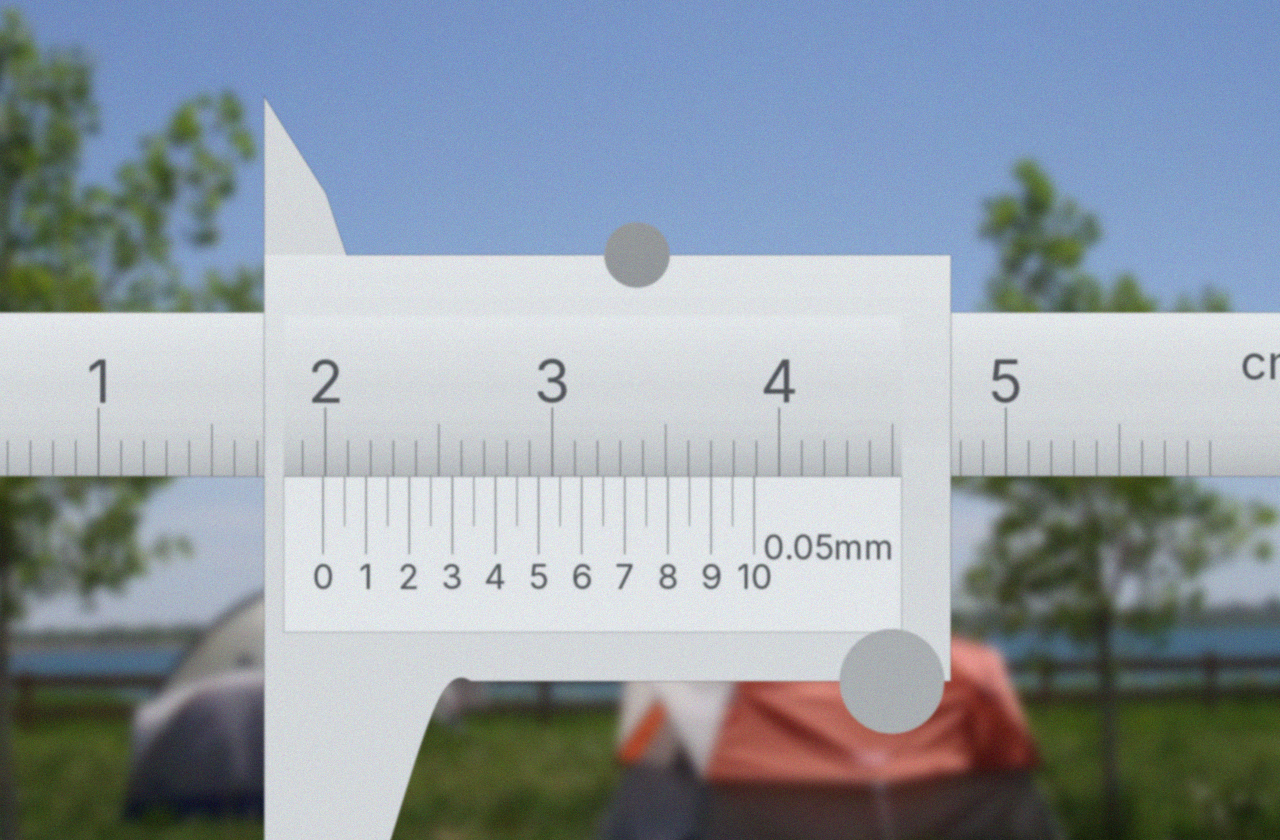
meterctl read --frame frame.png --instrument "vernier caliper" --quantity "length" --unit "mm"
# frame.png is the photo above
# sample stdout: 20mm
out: 19.9mm
